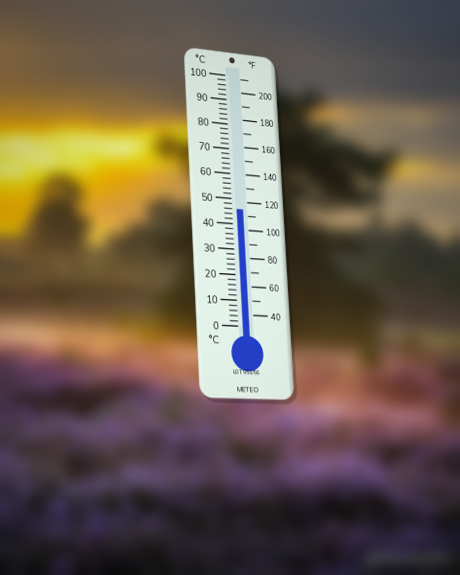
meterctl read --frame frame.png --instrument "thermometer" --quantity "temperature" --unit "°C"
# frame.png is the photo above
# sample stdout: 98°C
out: 46°C
